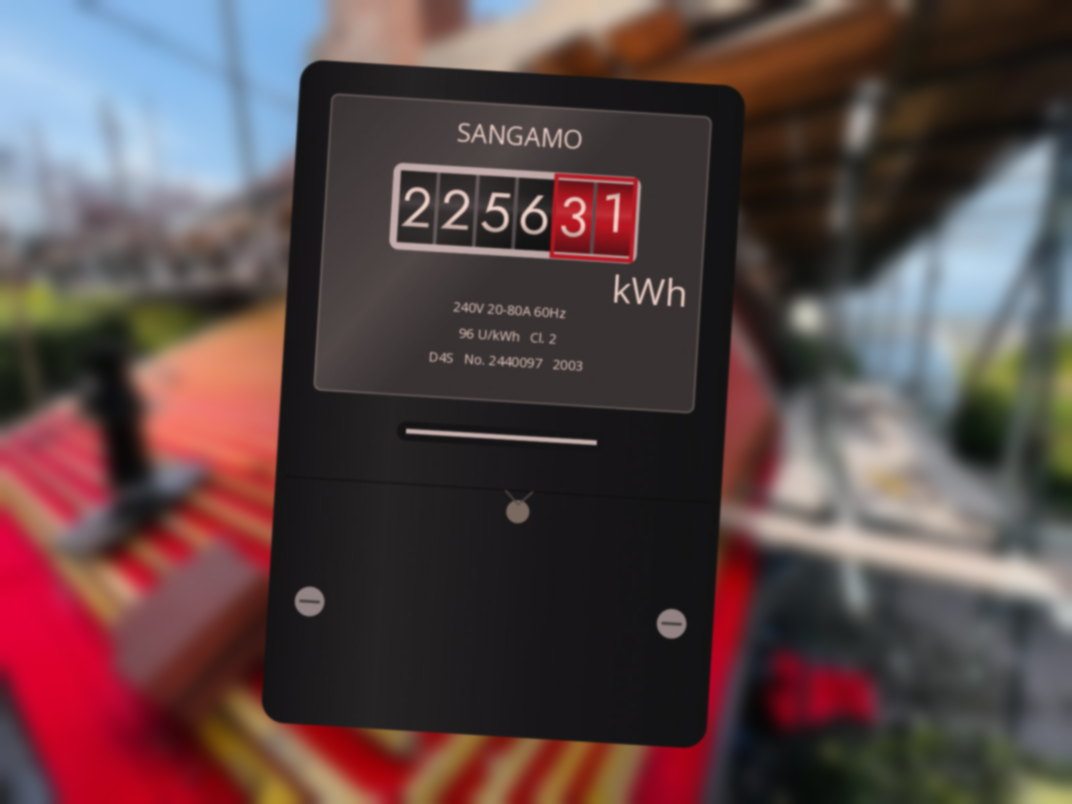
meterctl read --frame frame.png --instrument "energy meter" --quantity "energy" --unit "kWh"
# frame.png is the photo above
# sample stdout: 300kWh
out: 2256.31kWh
